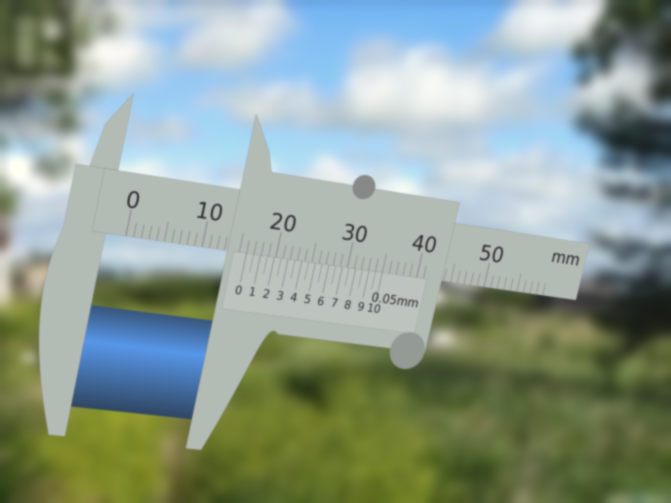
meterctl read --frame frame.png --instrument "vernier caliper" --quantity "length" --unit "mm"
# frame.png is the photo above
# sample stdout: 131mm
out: 16.0mm
